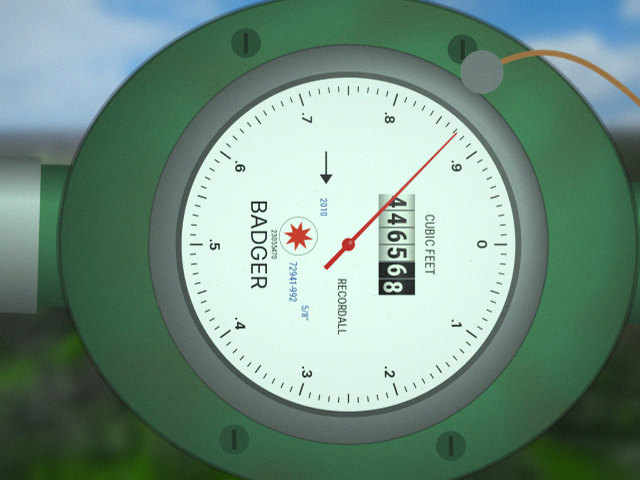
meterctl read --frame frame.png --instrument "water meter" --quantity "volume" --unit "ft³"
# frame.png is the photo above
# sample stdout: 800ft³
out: 446567.87ft³
